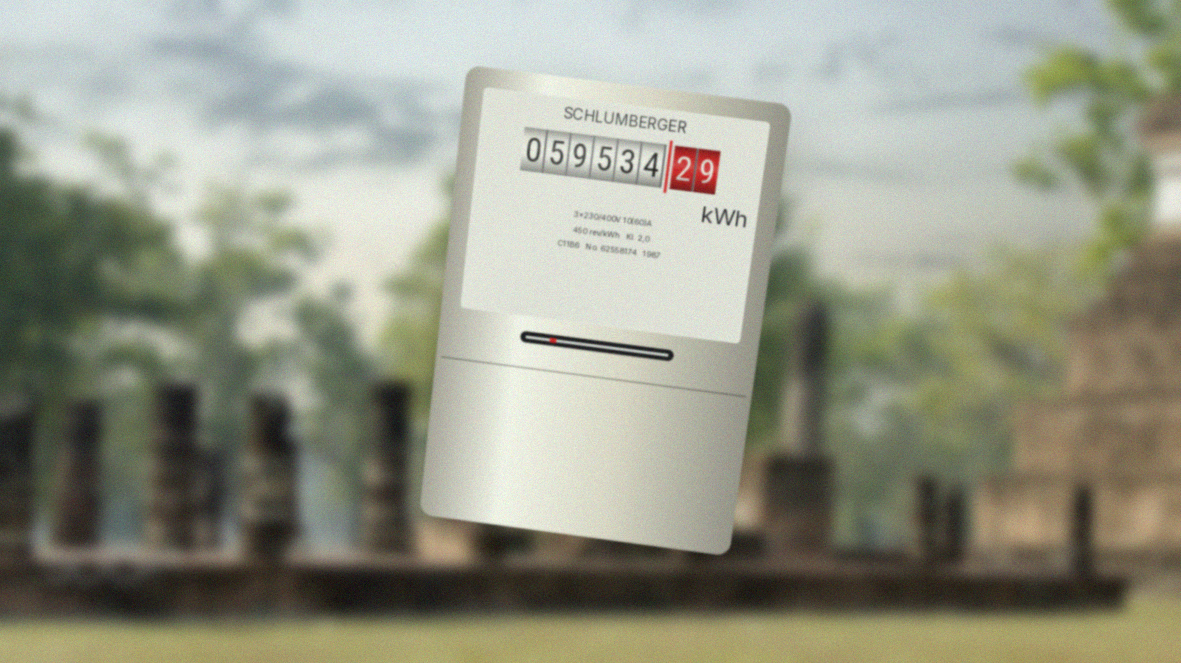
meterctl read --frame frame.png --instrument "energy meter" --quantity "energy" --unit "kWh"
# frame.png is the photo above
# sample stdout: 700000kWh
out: 59534.29kWh
